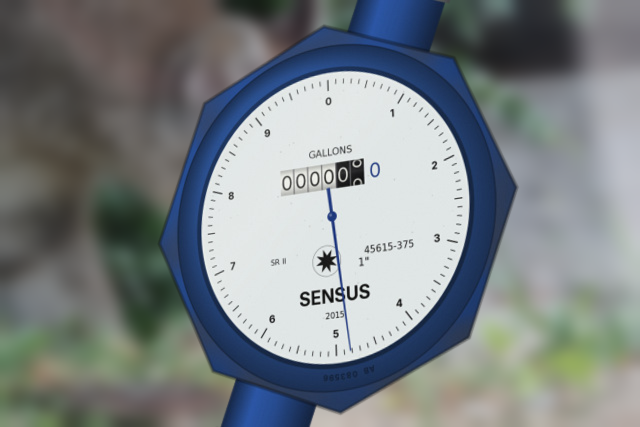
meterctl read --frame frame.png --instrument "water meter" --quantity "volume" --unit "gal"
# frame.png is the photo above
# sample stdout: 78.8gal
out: 84.8gal
